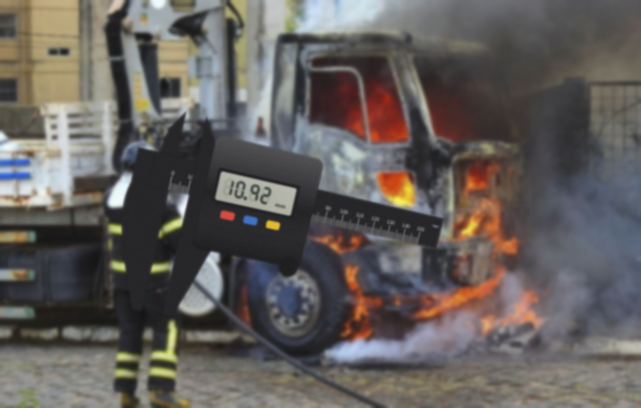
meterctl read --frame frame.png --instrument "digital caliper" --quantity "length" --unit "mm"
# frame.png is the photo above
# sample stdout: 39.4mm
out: 10.92mm
